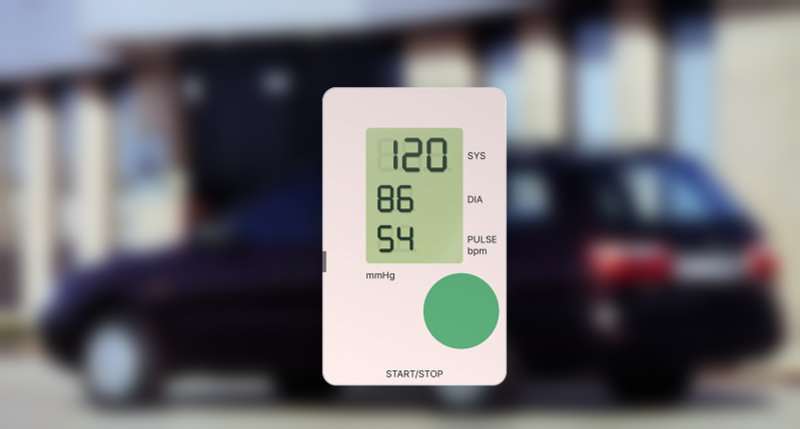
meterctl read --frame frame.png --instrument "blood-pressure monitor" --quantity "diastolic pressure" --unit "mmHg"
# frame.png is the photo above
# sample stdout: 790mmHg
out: 86mmHg
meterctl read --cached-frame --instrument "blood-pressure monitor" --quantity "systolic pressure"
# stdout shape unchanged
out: 120mmHg
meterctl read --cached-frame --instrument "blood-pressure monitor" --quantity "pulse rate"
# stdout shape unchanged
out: 54bpm
